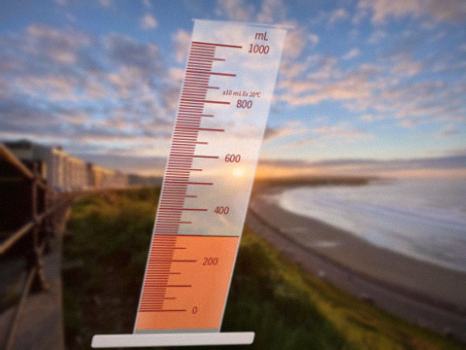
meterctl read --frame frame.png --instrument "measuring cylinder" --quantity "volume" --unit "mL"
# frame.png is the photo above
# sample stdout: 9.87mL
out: 300mL
